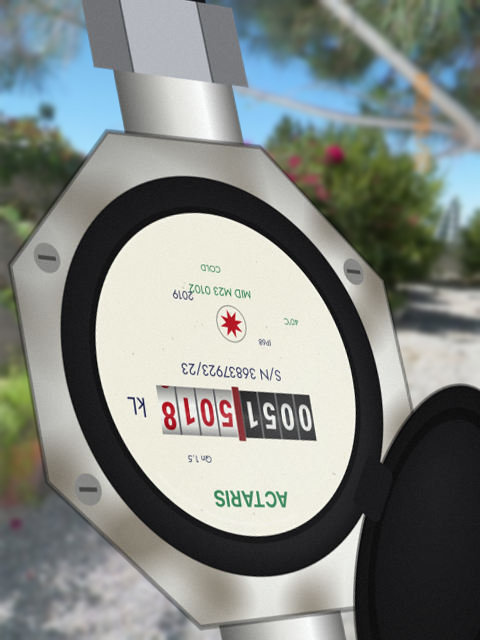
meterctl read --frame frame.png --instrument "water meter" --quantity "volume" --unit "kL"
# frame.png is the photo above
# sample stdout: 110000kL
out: 51.5018kL
